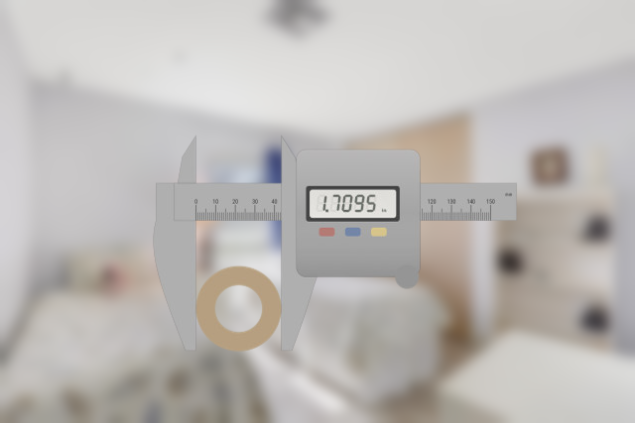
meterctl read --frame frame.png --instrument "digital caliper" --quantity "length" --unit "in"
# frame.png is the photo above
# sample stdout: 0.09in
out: 1.7095in
